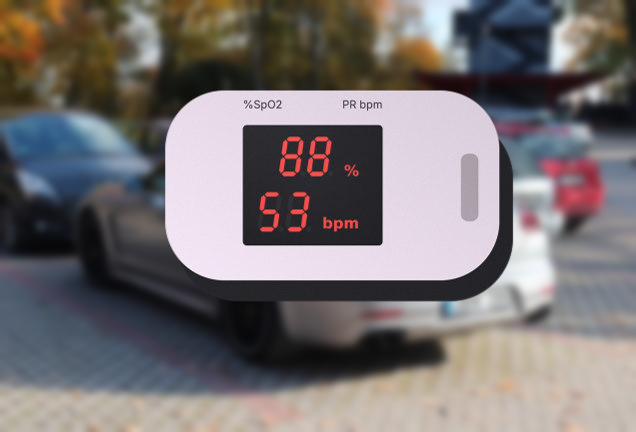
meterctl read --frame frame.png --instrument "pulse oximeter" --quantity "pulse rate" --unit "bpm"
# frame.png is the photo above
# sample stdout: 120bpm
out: 53bpm
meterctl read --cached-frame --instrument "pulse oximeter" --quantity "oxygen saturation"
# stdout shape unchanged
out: 88%
